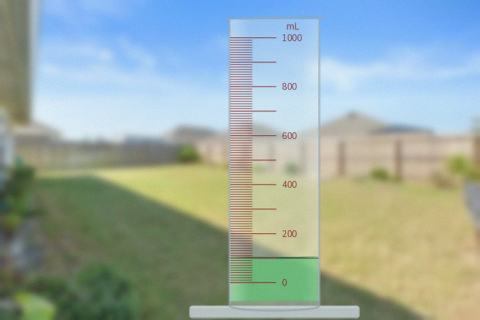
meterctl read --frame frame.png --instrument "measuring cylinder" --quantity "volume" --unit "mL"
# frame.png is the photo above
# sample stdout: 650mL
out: 100mL
